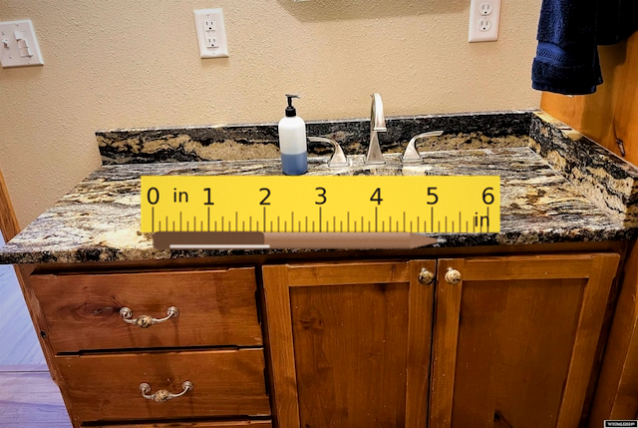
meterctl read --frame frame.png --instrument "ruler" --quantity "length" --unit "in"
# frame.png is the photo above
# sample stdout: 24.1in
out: 5.25in
